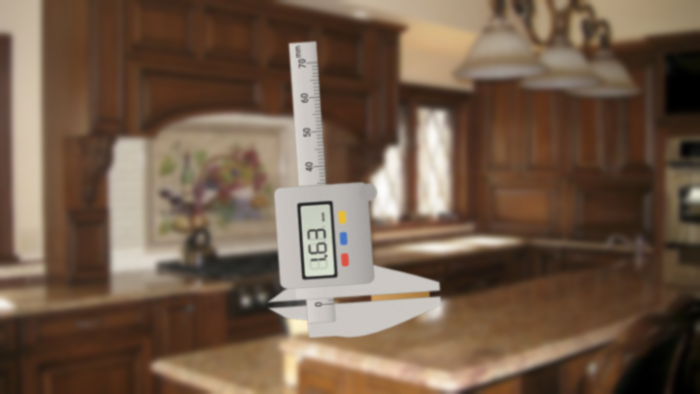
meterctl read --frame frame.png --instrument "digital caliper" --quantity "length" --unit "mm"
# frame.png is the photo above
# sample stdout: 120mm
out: 1.63mm
